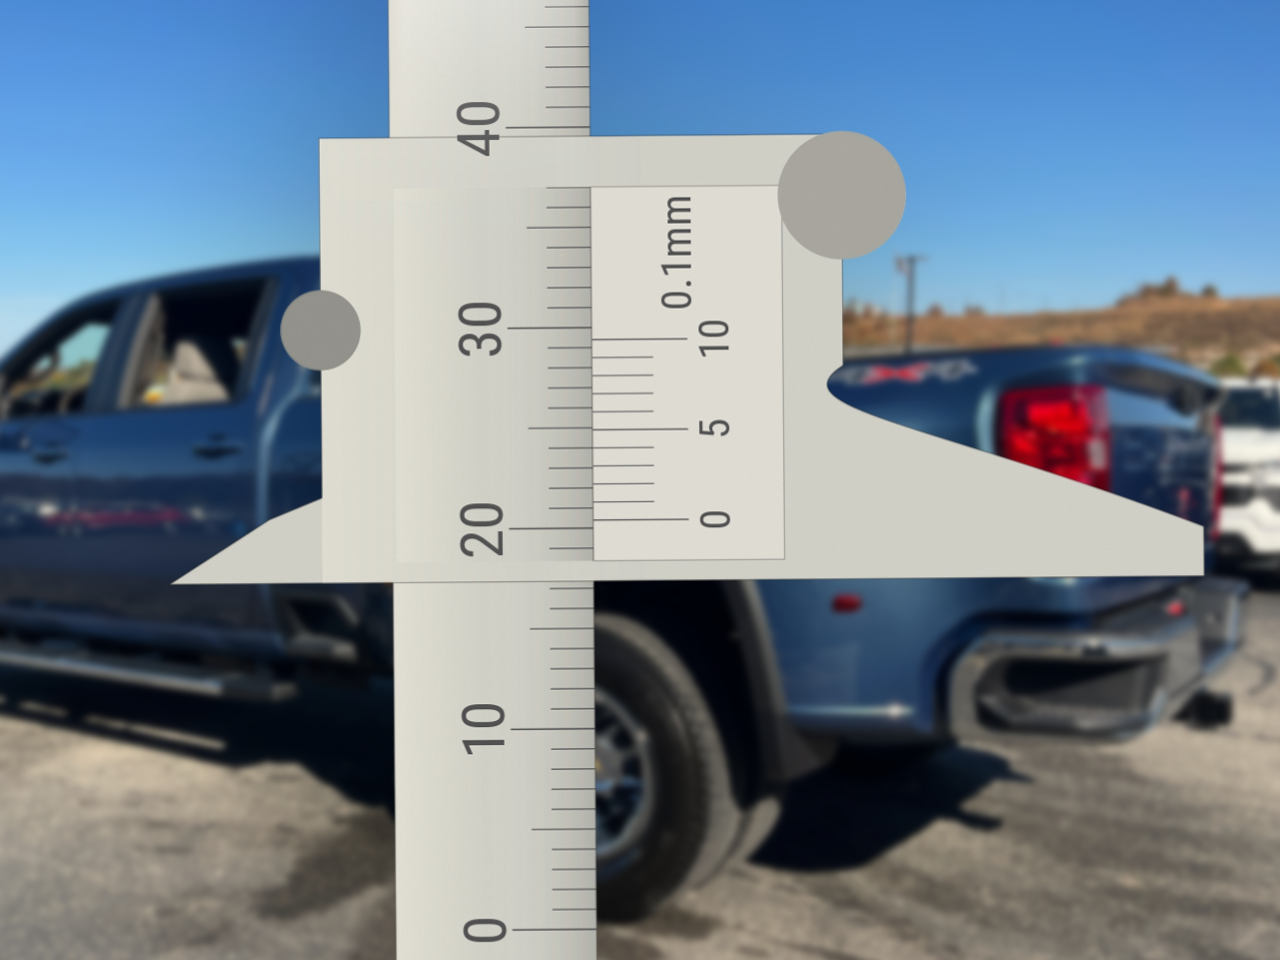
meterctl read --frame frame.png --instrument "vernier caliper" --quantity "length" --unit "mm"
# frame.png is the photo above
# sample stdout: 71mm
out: 20.4mm
